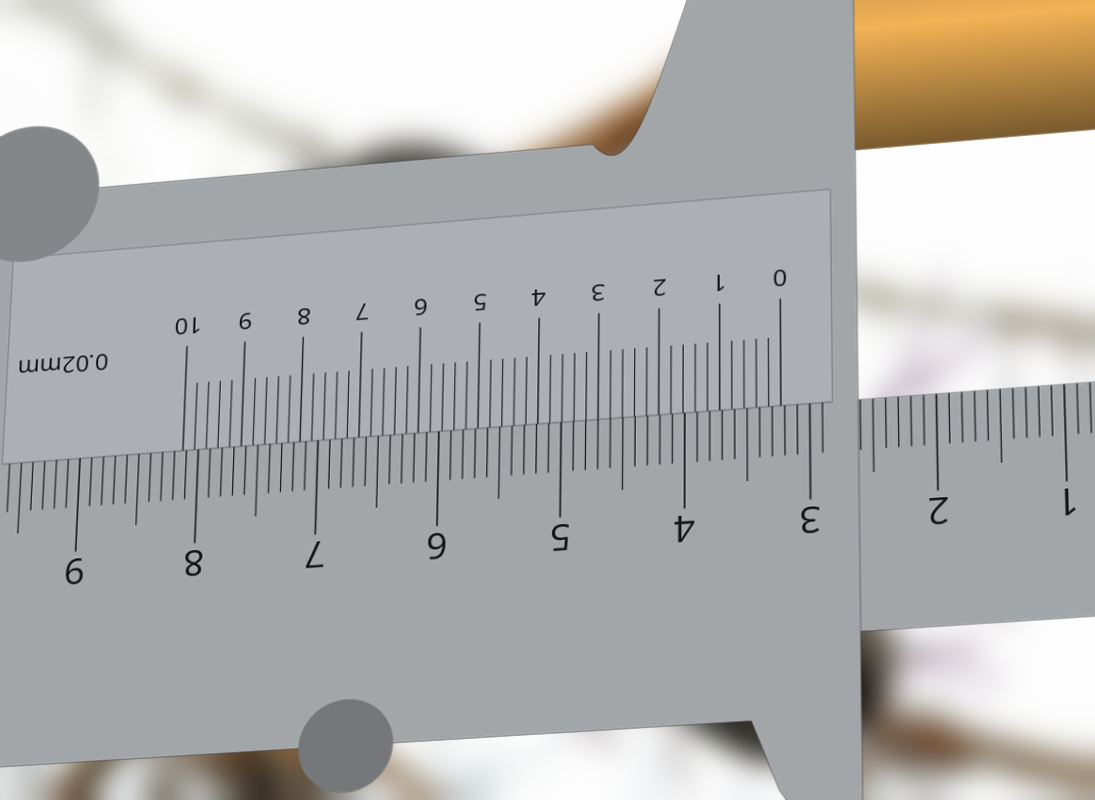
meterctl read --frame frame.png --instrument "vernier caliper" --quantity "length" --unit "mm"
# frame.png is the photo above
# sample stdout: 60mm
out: 32.3mm
